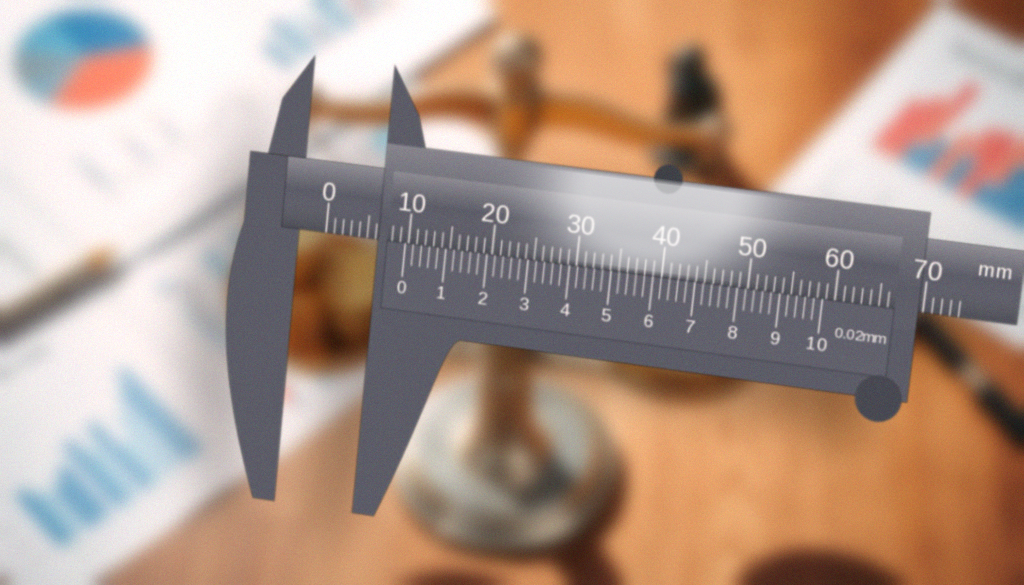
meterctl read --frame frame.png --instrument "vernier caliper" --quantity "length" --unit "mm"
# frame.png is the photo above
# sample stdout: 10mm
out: 9.6mm
